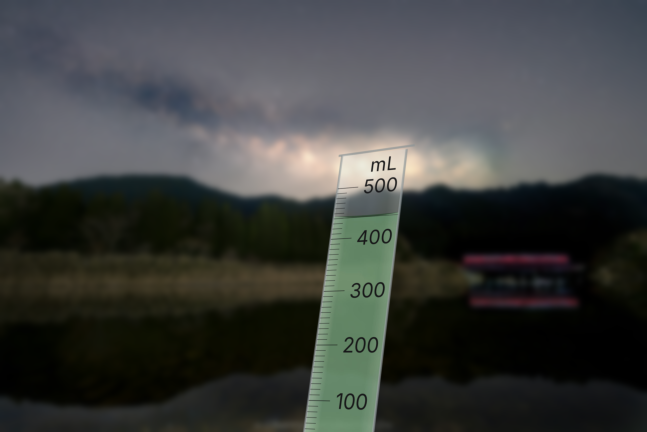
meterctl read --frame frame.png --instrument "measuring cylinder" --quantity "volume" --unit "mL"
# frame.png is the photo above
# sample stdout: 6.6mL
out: 440mL
